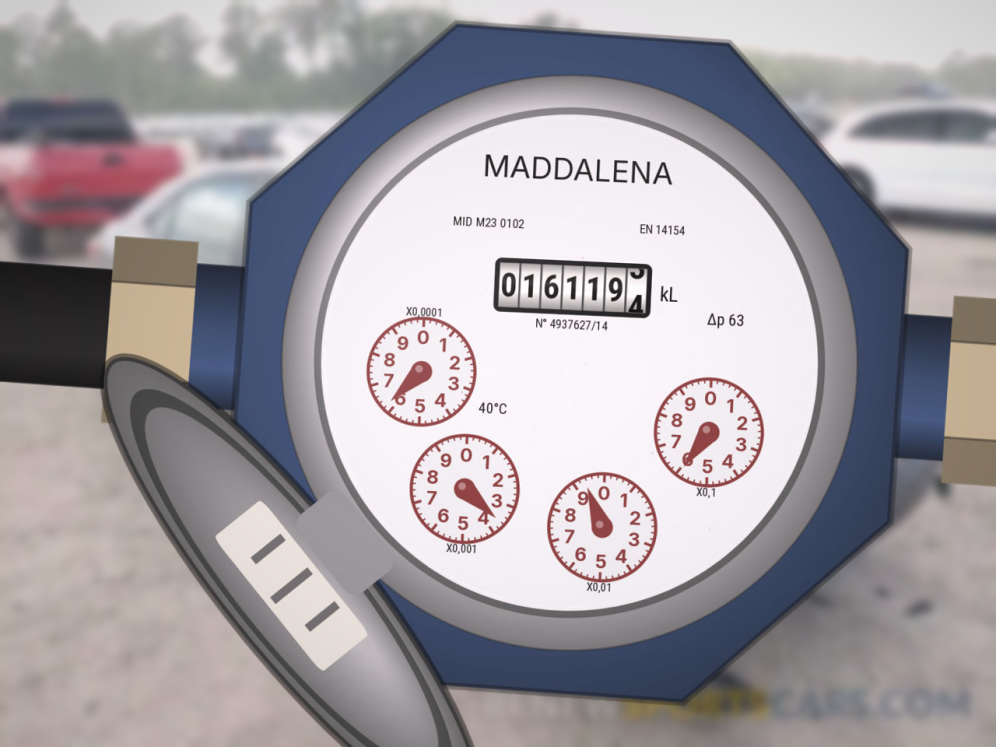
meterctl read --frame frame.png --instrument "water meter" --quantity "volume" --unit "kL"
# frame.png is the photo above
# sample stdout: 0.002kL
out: 161193.5936kL
